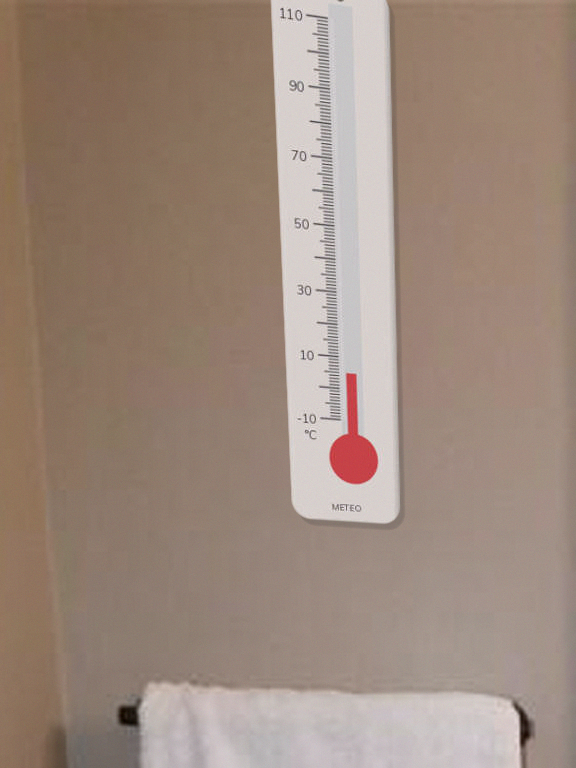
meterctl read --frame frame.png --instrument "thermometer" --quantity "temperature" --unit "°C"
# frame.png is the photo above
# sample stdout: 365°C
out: 5°C
